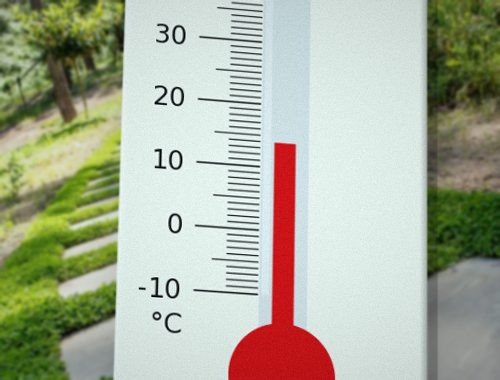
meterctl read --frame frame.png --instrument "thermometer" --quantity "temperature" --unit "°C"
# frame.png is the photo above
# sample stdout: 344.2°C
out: 14°C
